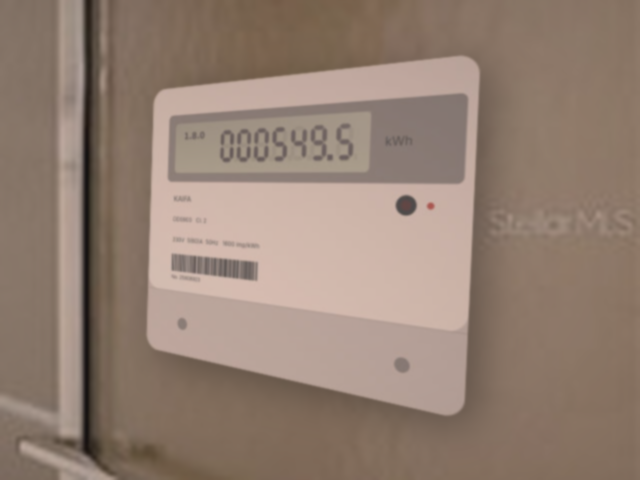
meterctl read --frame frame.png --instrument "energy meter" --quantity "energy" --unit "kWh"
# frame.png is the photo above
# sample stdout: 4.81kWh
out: 549.5kWh
